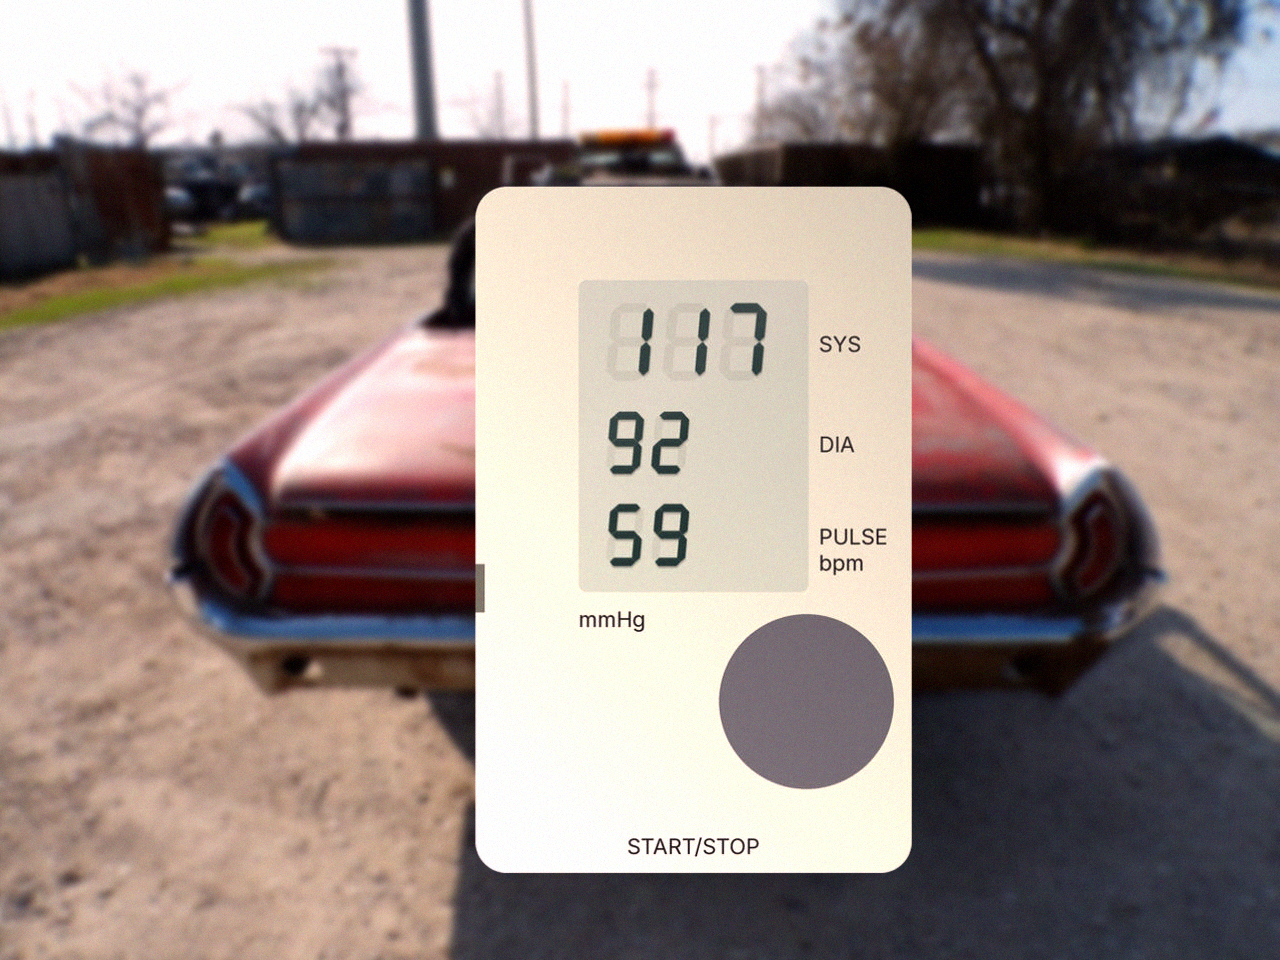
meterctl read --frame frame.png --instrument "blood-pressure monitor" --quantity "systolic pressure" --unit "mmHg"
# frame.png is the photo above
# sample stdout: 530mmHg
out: 117mmHg
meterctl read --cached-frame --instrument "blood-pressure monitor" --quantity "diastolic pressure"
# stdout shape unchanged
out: 92mmHg
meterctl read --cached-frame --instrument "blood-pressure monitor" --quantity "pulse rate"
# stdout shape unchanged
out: 59bpm
